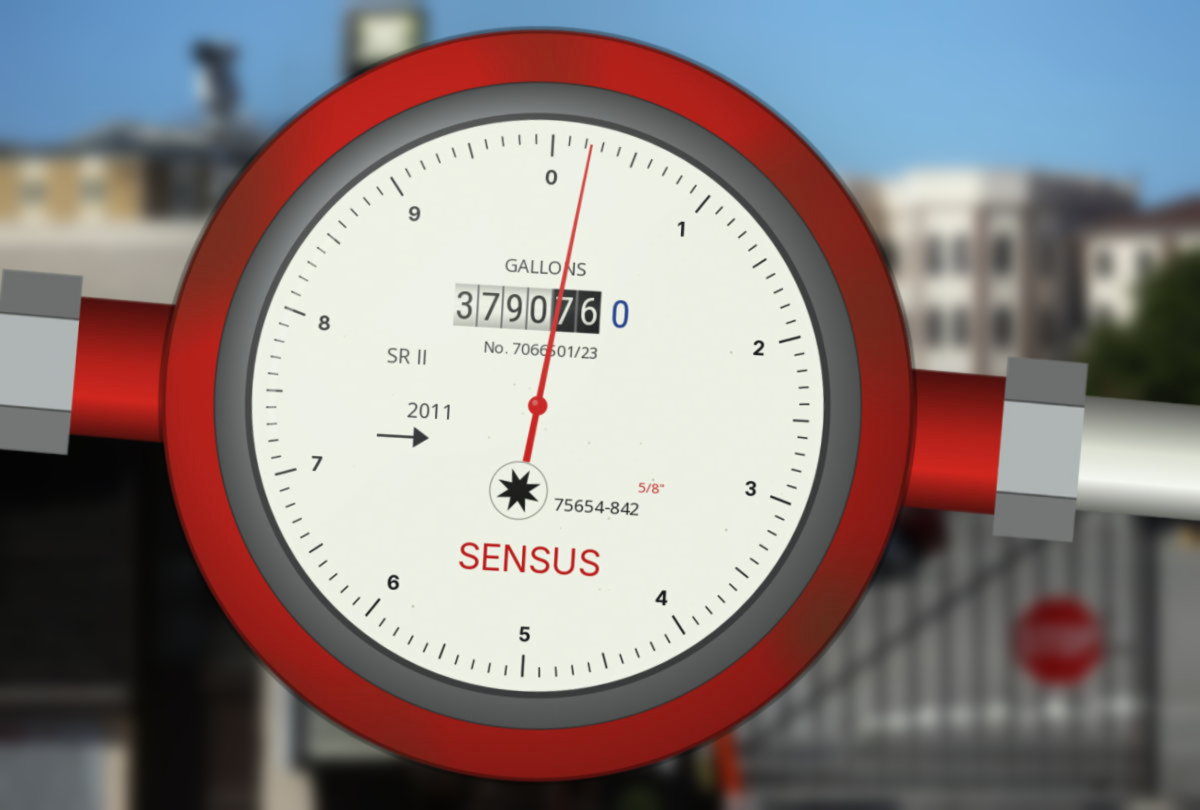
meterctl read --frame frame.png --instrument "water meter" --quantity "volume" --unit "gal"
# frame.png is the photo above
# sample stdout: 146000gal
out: 3790760.2gal
